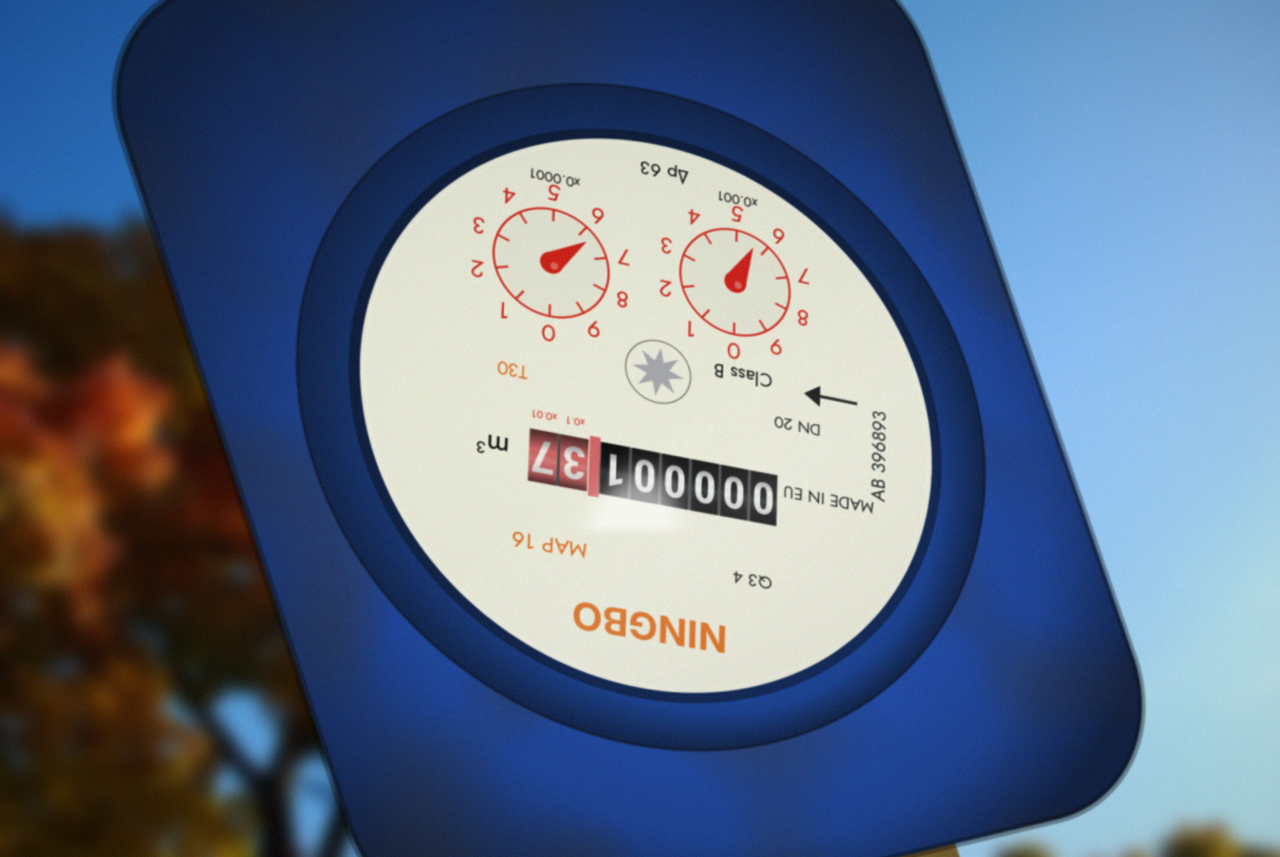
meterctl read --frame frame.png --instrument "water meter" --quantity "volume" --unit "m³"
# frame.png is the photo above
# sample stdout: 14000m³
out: 1.3756m³
